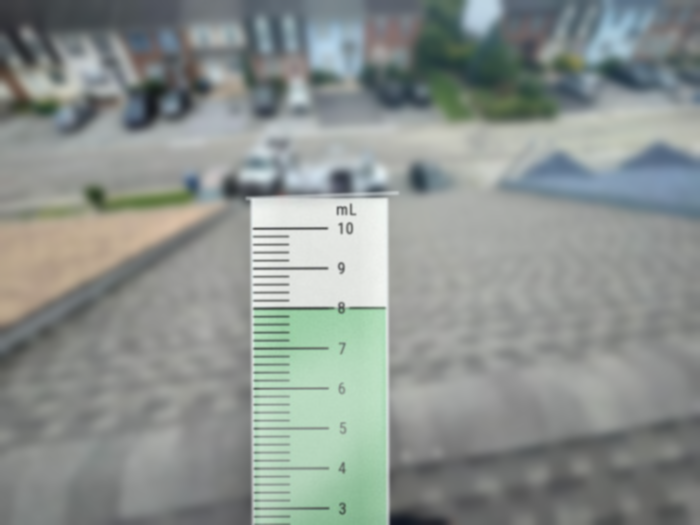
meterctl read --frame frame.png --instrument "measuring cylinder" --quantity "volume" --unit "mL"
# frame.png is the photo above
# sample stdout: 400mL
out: 8mL
